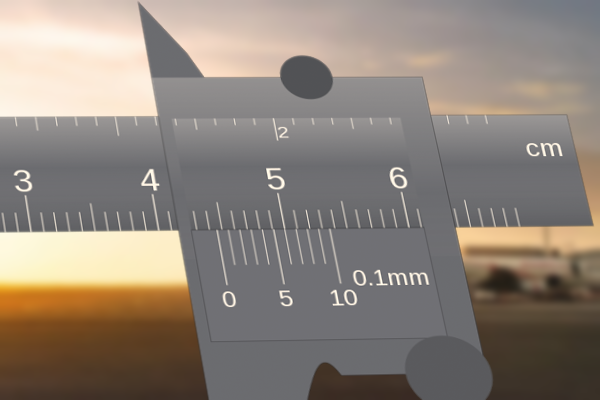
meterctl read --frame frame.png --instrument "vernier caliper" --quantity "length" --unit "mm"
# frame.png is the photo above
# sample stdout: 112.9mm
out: 44.6mm
